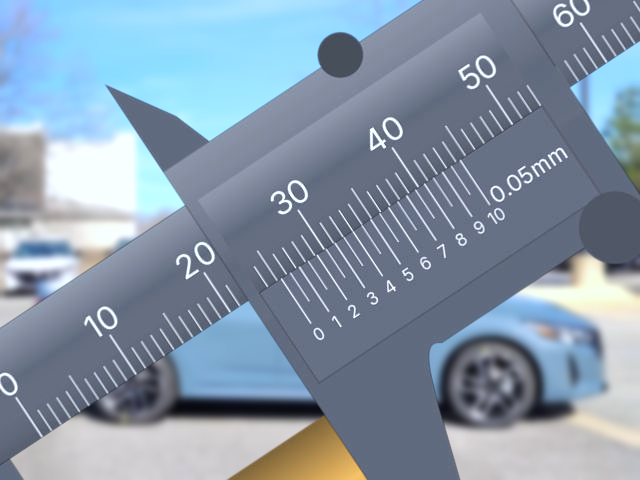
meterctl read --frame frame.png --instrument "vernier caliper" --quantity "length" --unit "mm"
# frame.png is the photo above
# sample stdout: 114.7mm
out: 25.4mm
